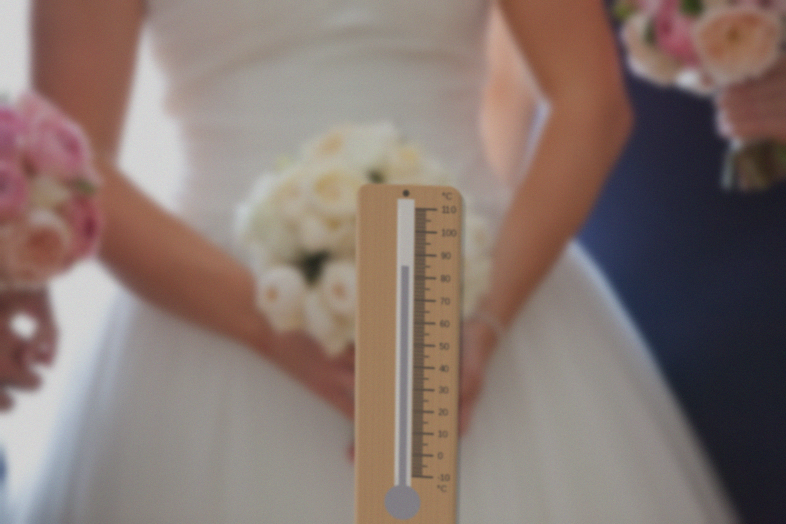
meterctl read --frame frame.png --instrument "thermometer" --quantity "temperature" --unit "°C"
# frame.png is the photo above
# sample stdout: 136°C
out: 85°C
